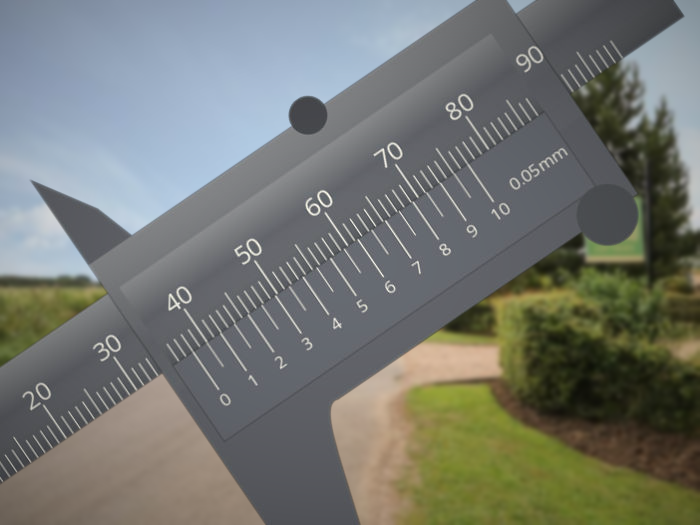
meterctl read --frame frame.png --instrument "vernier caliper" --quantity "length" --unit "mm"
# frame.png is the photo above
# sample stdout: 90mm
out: 38.0mm
